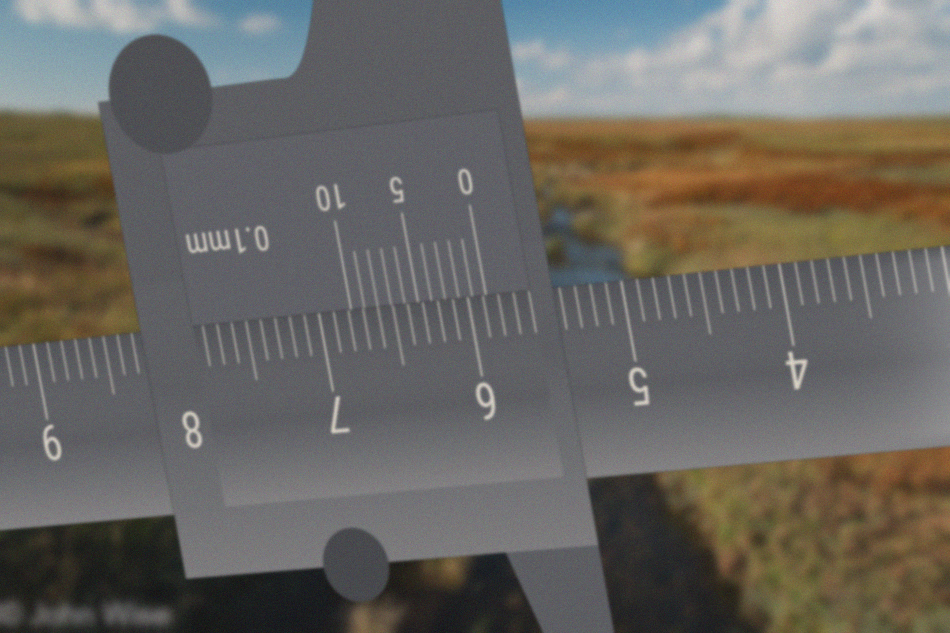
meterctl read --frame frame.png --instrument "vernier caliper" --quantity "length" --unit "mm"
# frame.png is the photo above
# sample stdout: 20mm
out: 58.8mm
